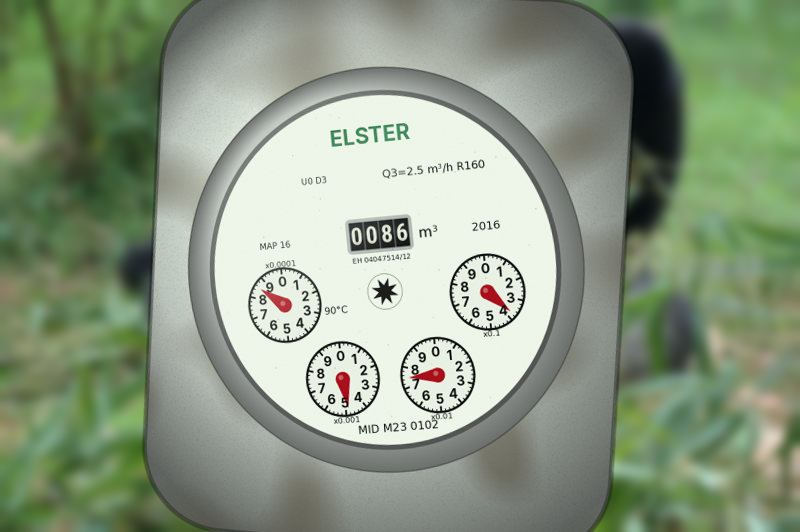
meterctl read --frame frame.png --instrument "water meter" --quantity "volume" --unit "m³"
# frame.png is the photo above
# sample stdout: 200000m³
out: 86.3748m³
